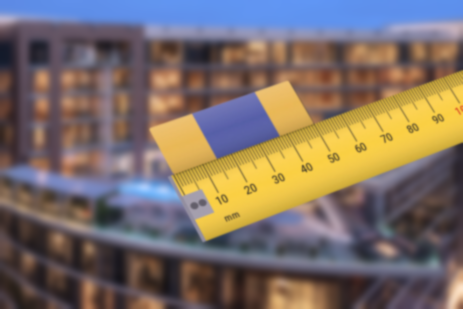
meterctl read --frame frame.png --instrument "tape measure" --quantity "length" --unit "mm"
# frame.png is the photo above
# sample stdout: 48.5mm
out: 50mm
